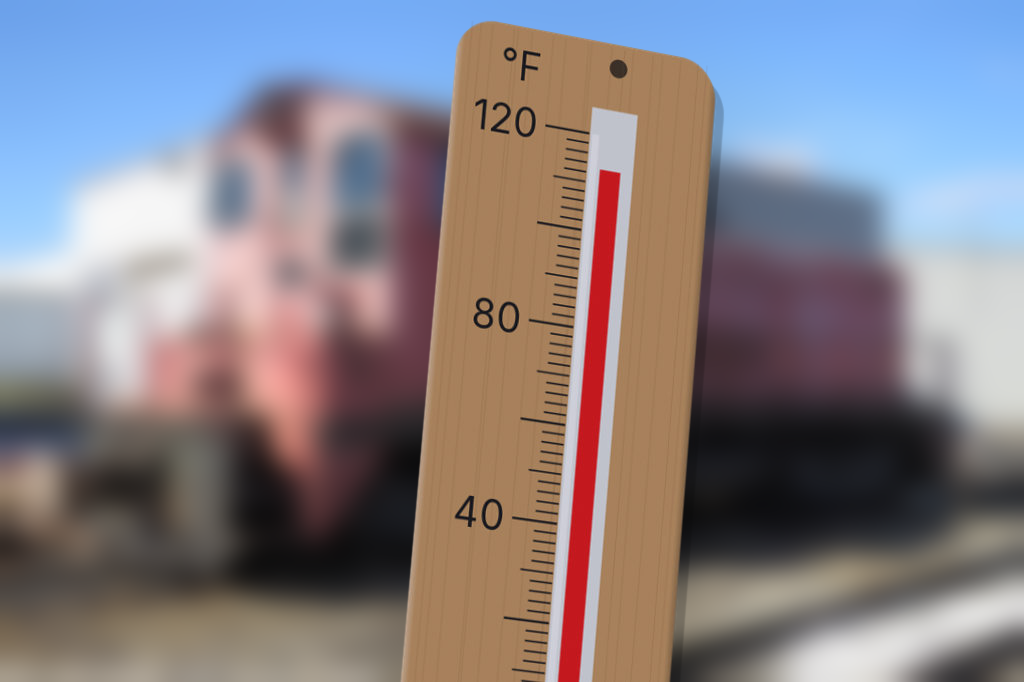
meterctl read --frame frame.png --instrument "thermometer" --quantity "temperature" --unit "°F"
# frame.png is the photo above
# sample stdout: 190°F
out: 113°F
